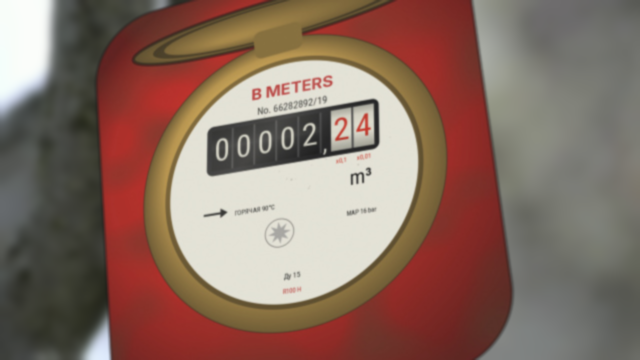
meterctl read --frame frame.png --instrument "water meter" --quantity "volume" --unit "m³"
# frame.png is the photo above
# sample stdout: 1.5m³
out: 2.24m³
